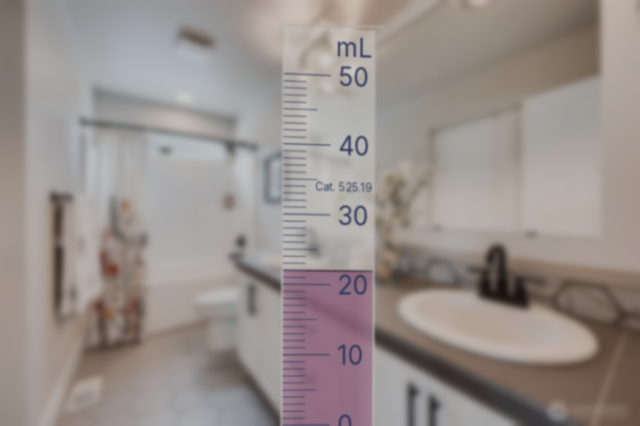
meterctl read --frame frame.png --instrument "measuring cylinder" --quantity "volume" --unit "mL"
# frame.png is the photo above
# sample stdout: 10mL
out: 22mL
